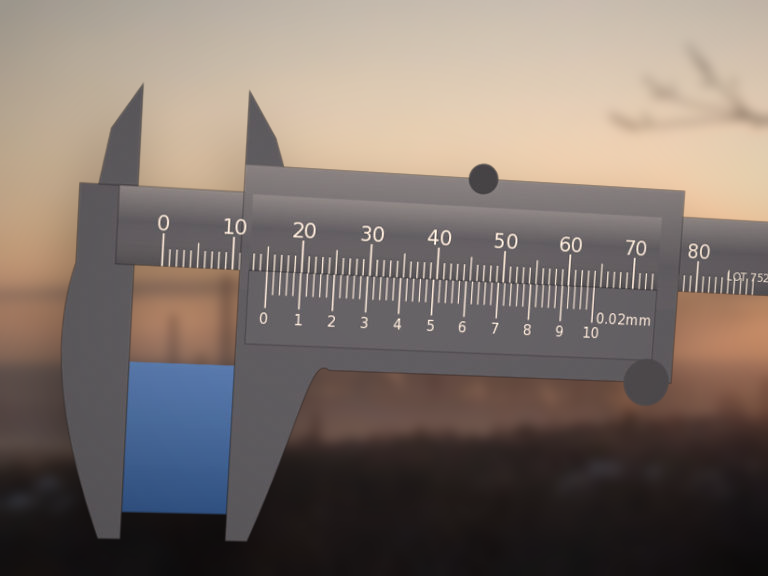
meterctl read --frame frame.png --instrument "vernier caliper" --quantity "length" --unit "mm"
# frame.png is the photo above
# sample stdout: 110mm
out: 15.0mm
